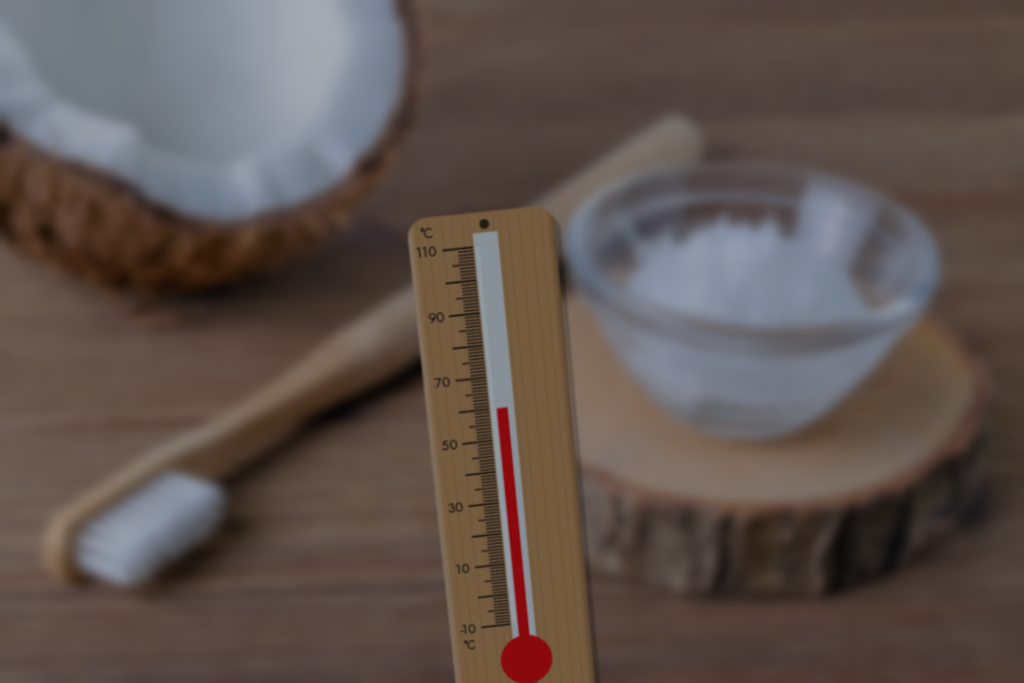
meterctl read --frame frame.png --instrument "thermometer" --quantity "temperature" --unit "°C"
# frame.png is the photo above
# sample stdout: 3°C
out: 60°C
